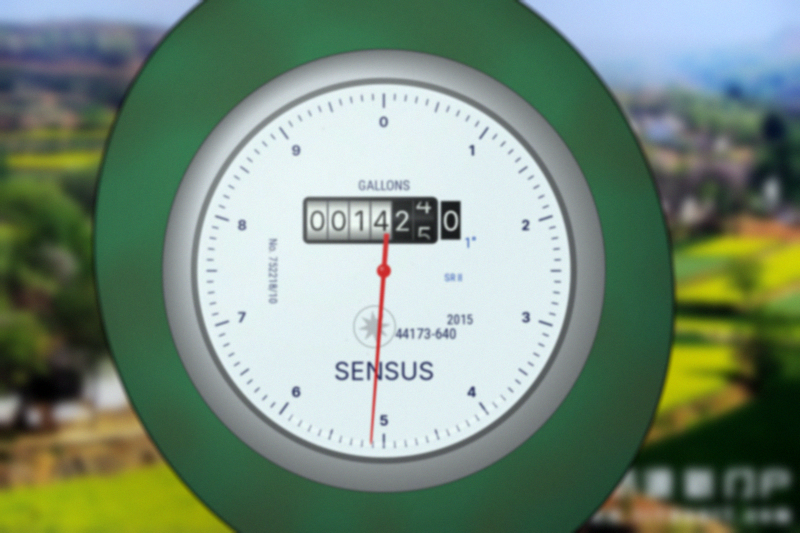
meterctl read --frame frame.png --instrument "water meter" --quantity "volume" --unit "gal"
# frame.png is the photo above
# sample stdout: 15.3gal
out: 14245.1gal
